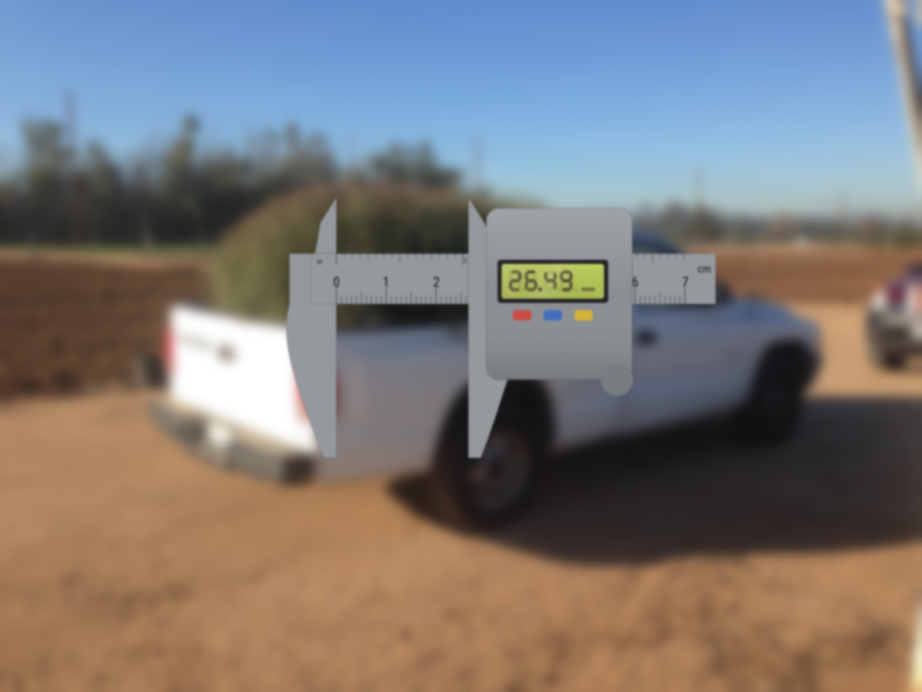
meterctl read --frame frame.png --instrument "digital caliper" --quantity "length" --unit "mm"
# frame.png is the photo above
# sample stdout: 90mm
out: 26.49mm
